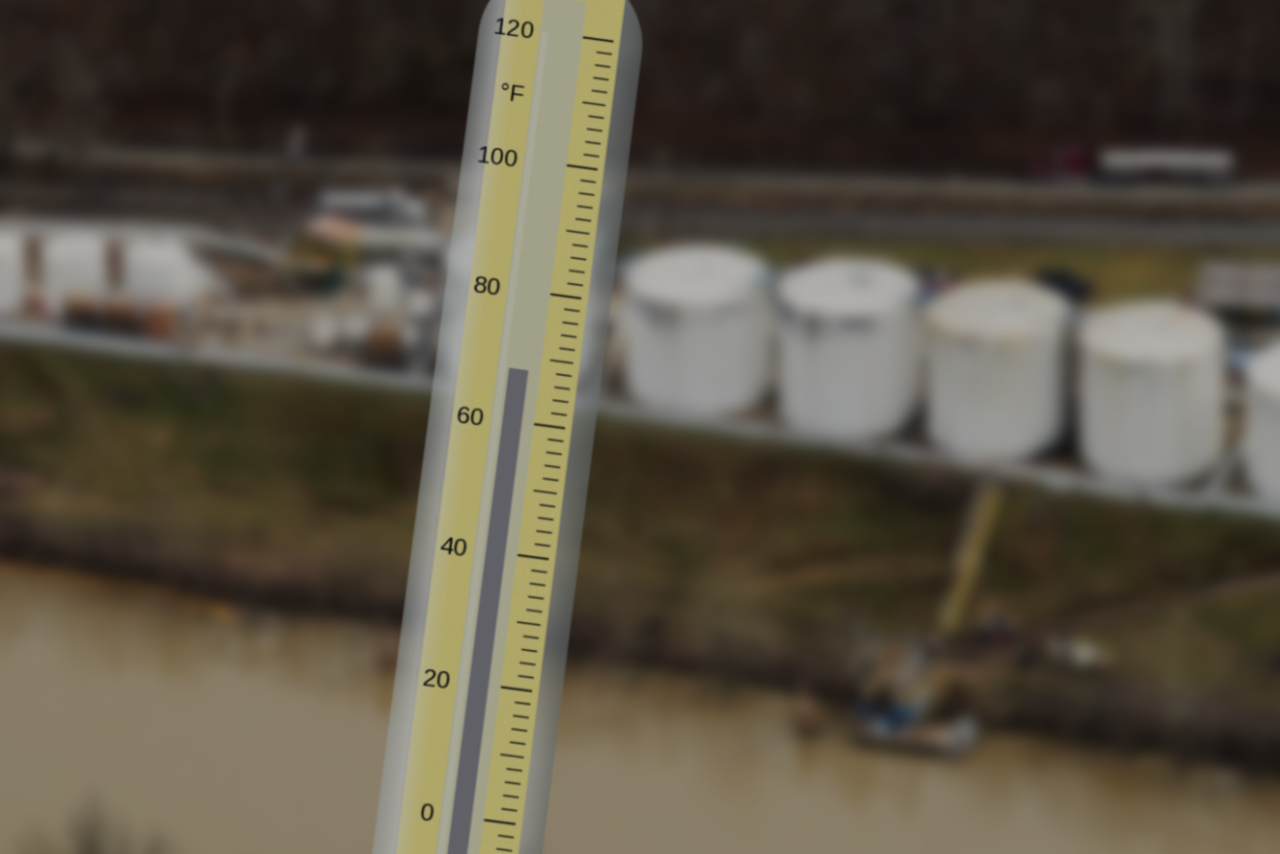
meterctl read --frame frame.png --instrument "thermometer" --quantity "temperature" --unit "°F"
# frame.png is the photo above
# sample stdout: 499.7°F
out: 68°F
